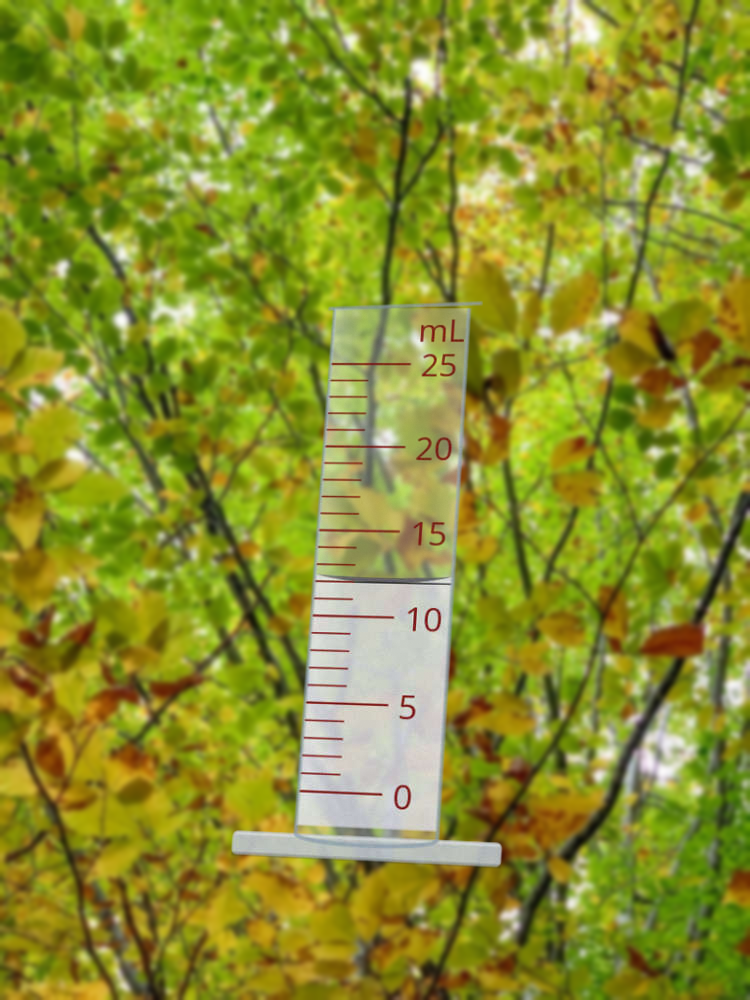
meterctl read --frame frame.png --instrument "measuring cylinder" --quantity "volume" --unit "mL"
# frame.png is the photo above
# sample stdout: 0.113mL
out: 12mL
